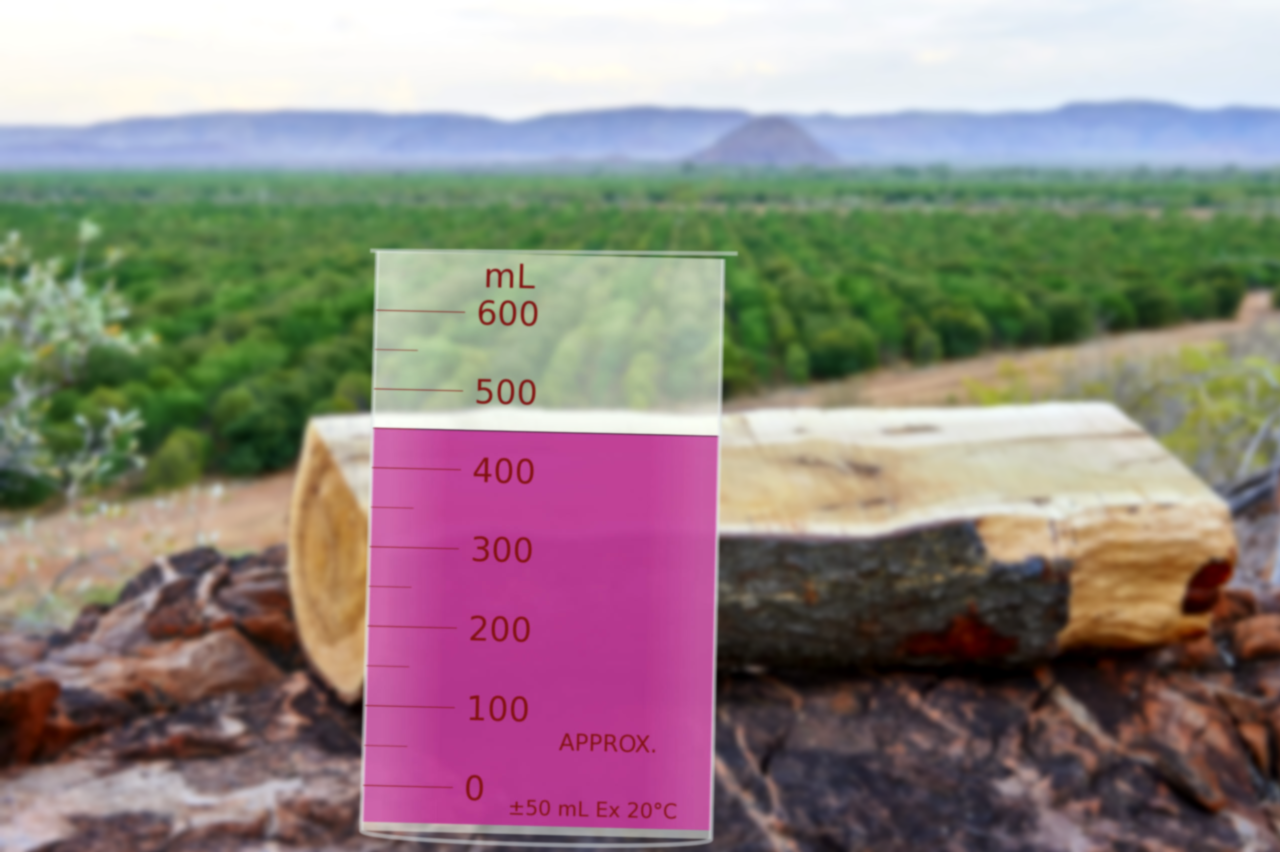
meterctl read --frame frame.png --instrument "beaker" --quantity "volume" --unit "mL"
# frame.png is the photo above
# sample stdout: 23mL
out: 450mL
